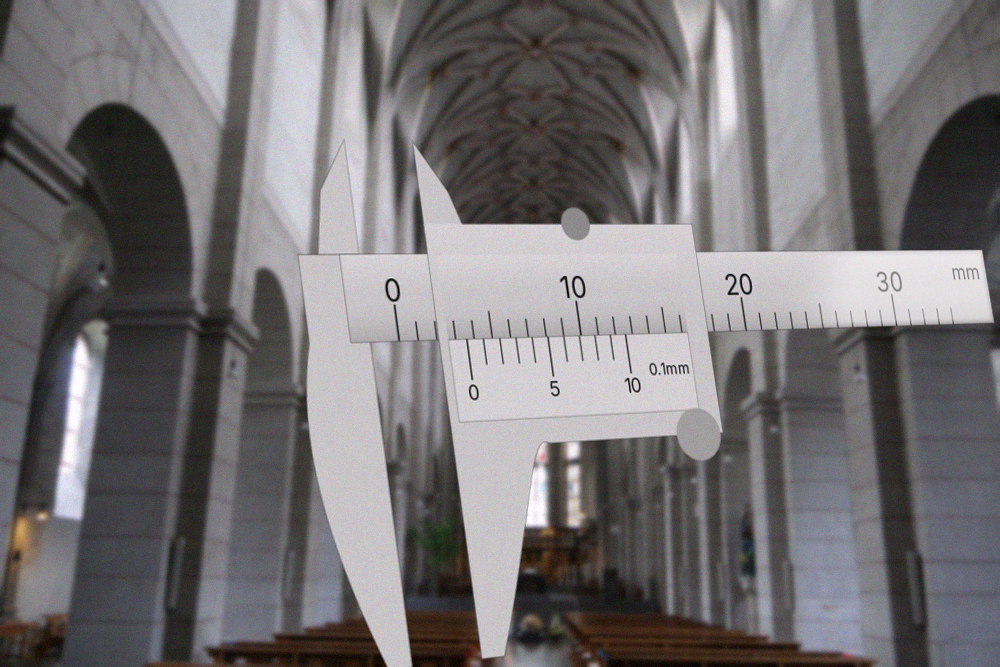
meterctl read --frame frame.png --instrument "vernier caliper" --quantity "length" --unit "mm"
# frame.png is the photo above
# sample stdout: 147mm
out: 3.6mm
